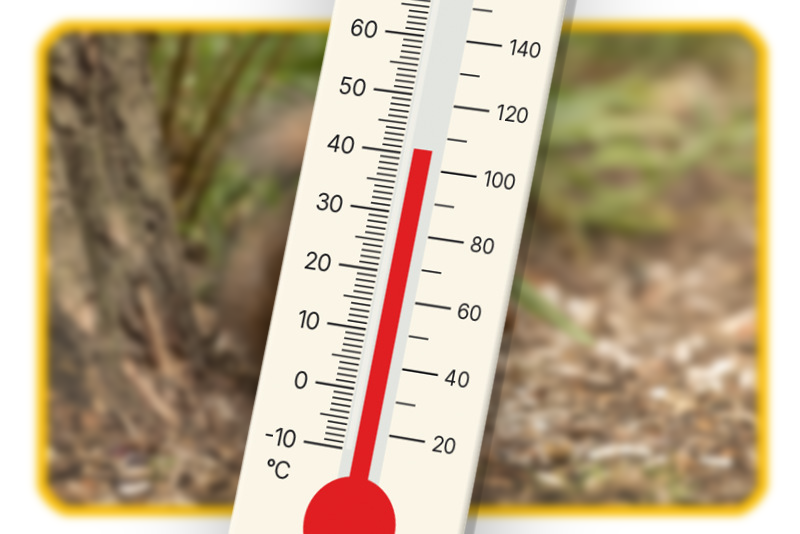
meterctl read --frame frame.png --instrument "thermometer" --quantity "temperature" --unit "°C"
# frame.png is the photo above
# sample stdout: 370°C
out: 41°C
